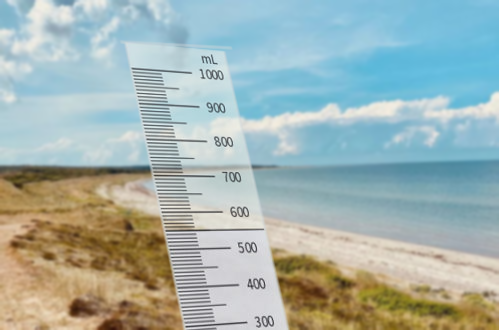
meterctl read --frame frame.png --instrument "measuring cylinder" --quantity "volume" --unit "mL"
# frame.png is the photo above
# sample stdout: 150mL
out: 550mL
